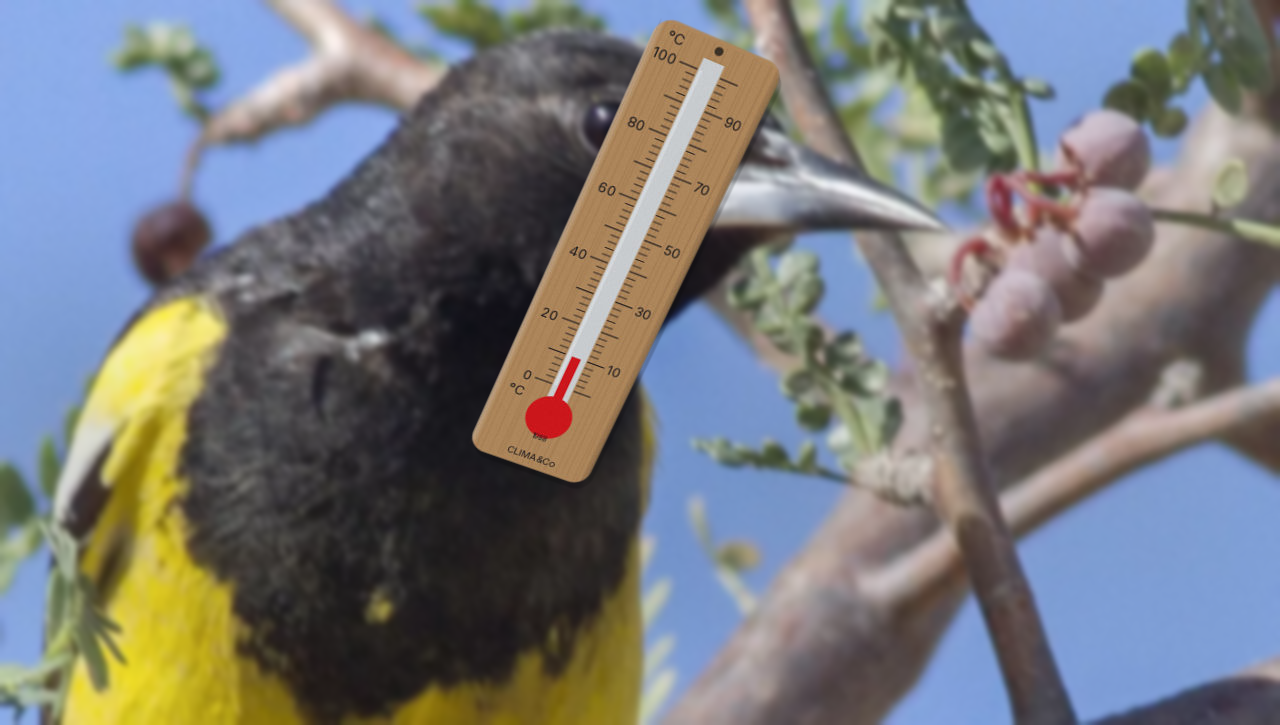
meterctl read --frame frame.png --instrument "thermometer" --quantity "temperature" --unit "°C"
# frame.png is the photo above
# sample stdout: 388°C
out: 10°C
